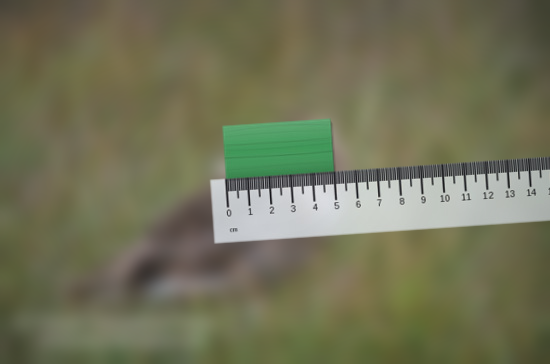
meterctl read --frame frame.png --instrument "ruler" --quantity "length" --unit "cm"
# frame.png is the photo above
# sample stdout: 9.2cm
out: 5cm
